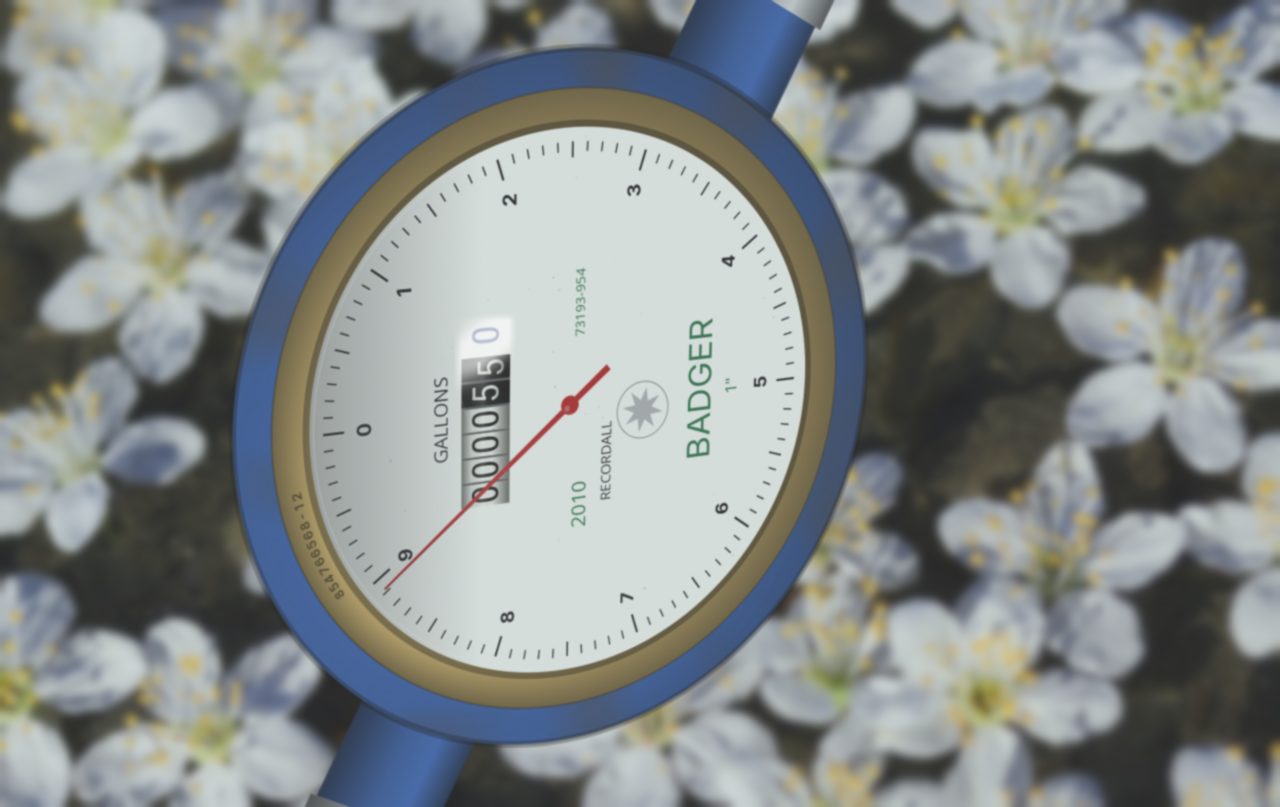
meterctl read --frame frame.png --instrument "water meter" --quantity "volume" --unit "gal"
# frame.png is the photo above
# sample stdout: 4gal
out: 548.9gal
